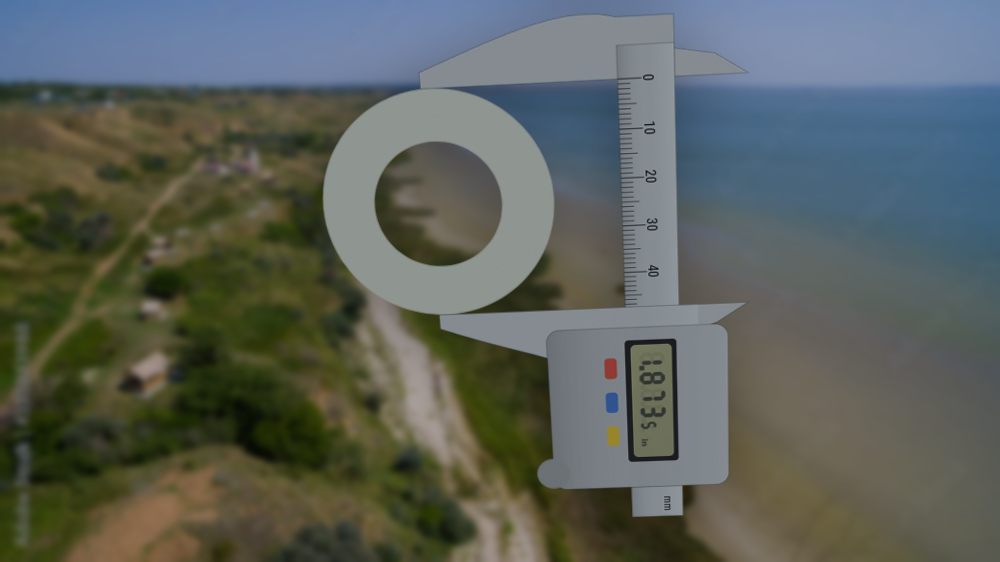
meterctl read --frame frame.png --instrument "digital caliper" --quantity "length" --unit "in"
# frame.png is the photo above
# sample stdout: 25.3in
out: 1.8735in
